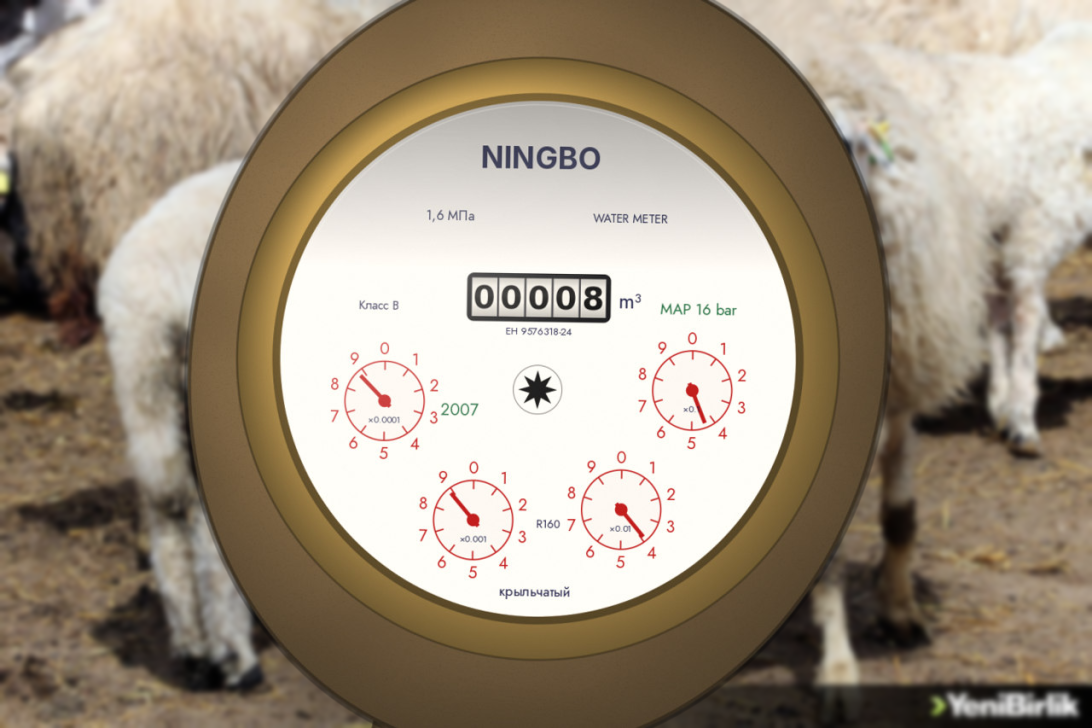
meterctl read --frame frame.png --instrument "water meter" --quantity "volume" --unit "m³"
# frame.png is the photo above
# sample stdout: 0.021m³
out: 8.4388m³
